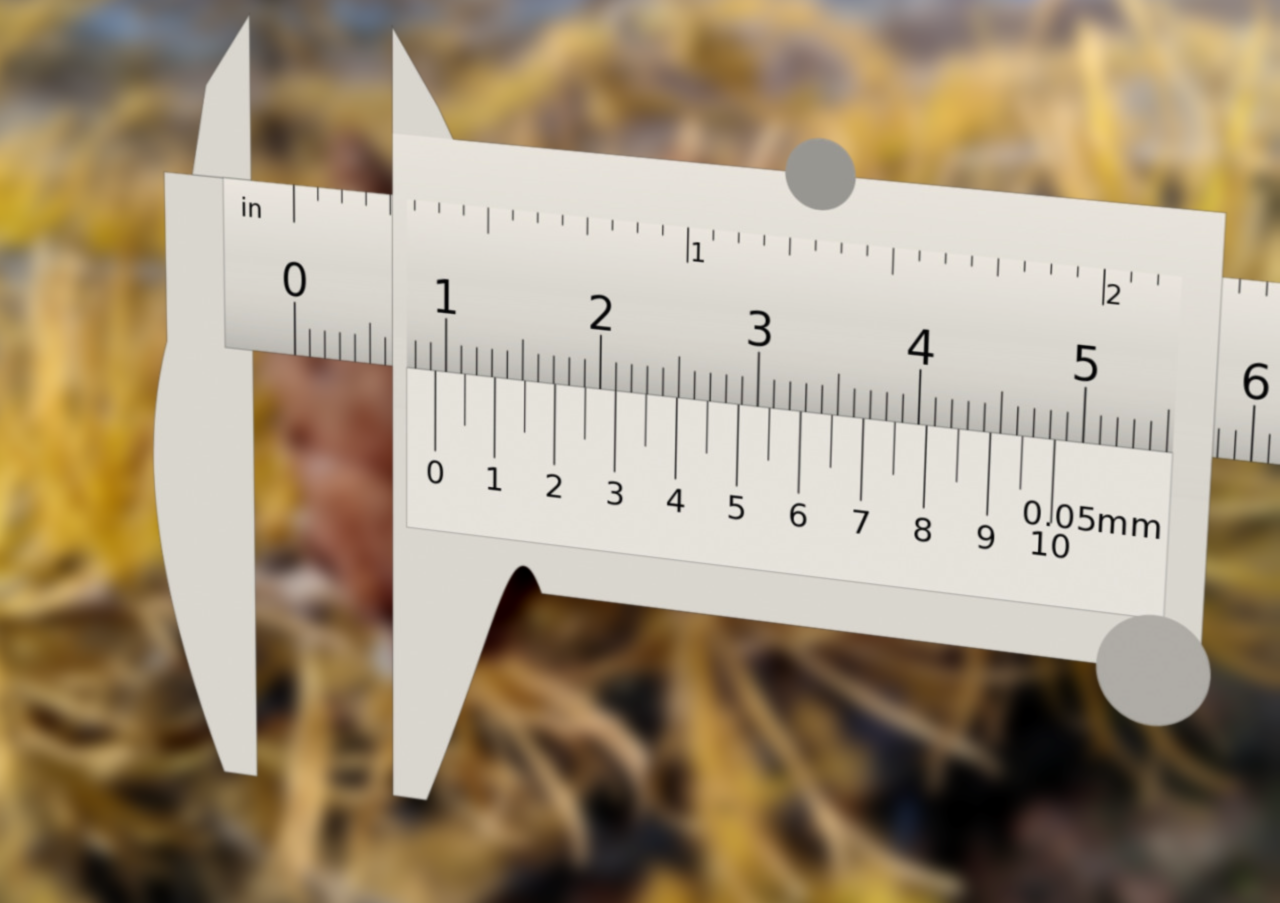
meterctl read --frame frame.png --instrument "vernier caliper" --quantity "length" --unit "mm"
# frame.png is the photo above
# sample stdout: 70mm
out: 9.3mm
